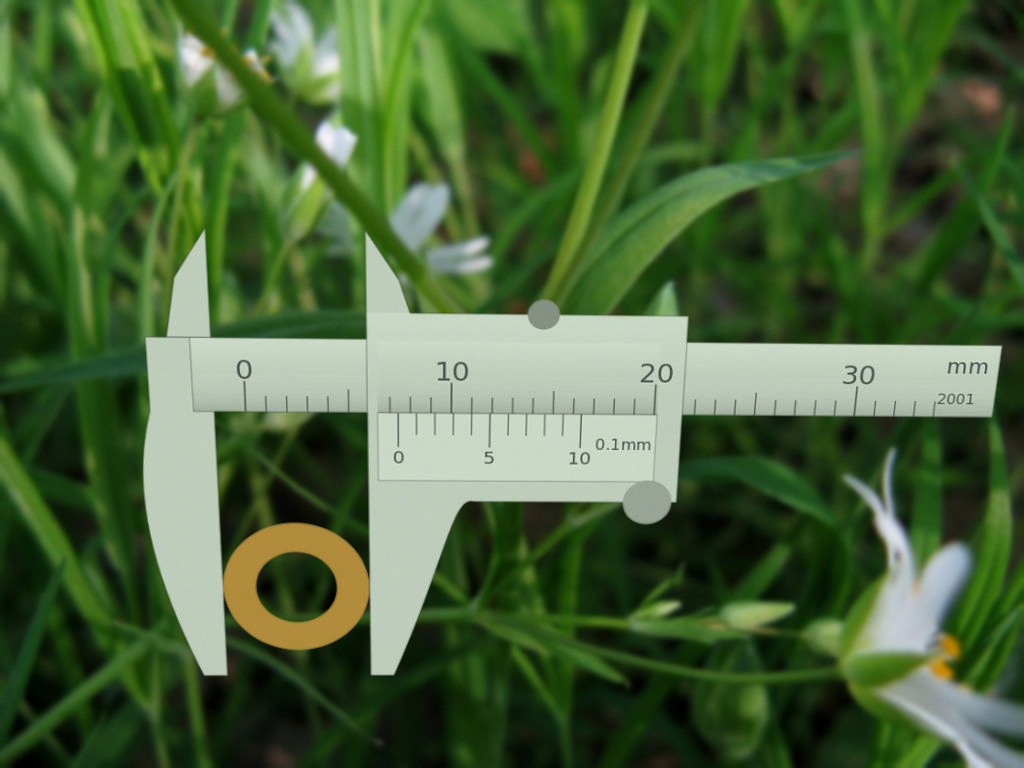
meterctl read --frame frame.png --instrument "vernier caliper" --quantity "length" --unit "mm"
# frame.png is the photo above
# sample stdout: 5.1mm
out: 7.4mm
